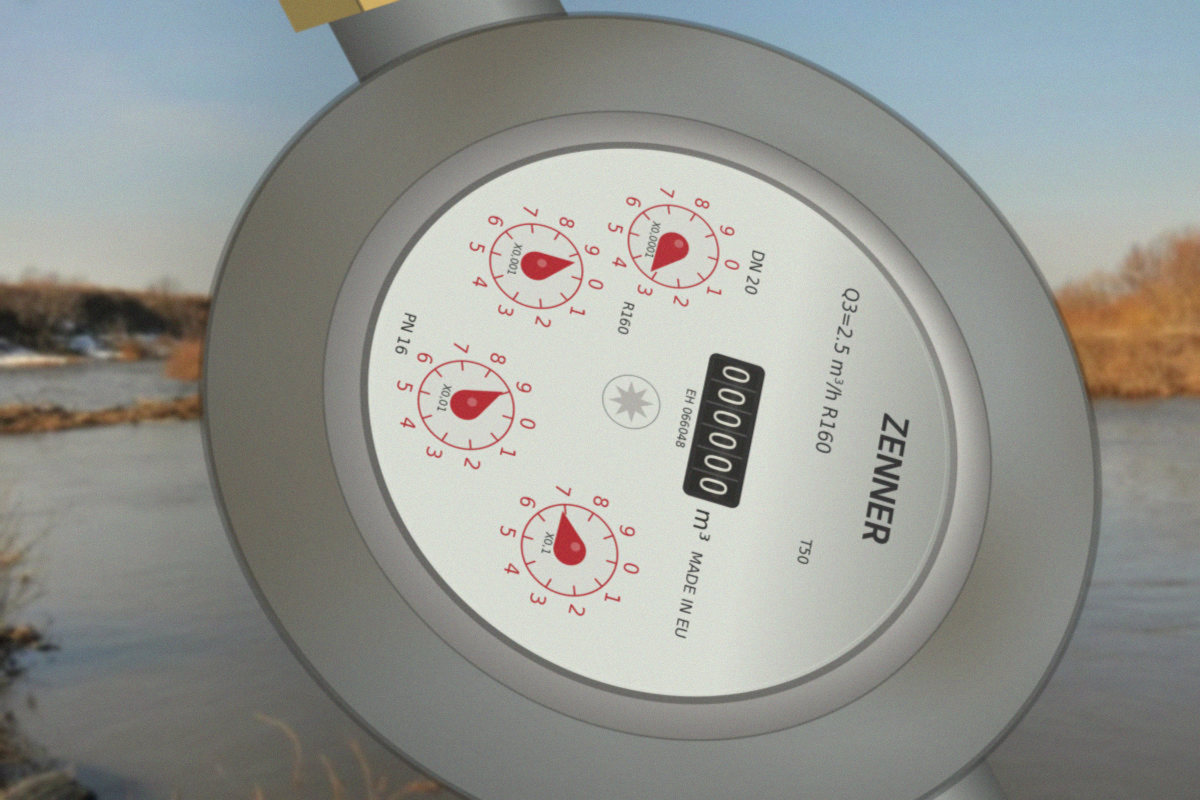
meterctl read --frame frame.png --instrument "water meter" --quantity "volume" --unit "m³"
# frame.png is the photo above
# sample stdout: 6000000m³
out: 0.6893m³
